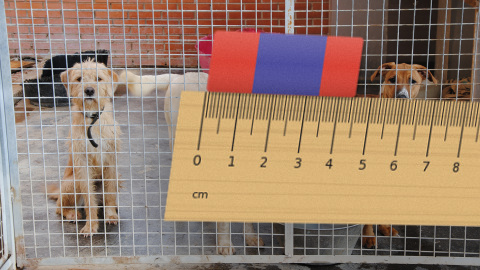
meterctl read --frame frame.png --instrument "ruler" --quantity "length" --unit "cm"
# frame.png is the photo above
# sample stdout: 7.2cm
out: 4.5cm
